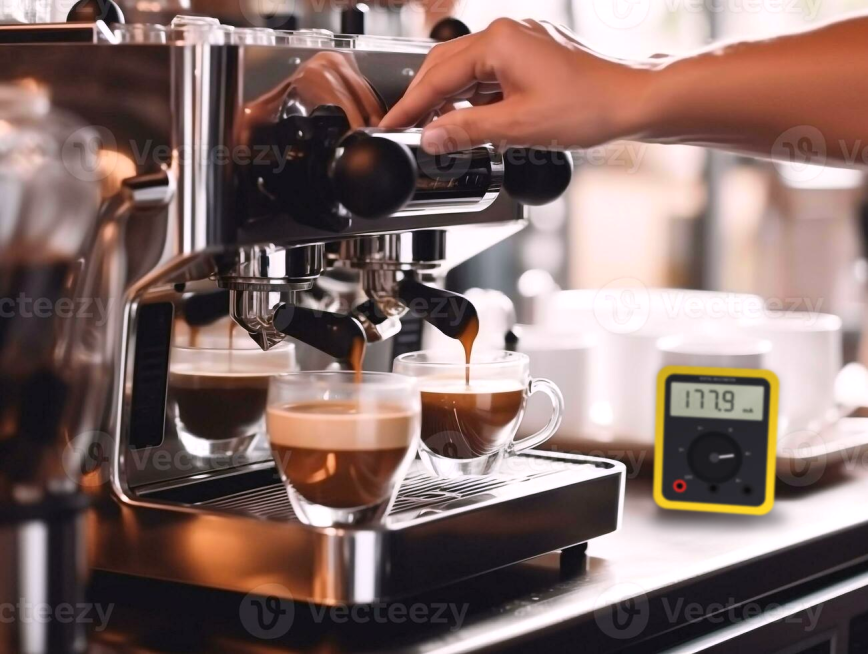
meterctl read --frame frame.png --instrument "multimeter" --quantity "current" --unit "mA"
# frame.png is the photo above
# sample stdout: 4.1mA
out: 177.9mA
